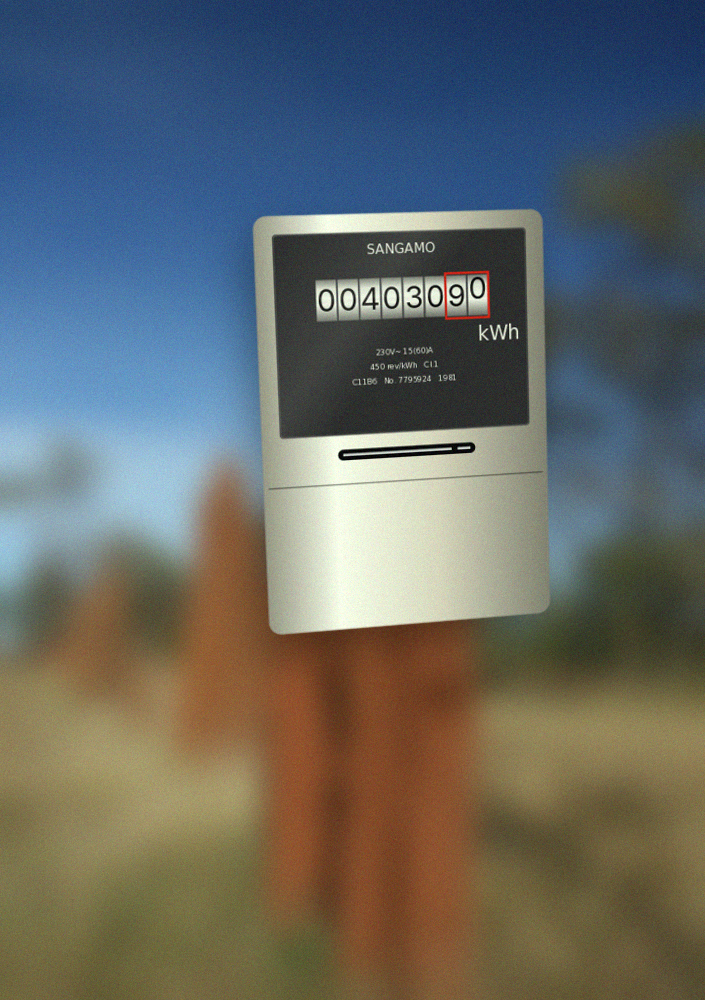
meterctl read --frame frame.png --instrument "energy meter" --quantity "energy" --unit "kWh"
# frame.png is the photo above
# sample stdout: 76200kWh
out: 4030.90kWh
